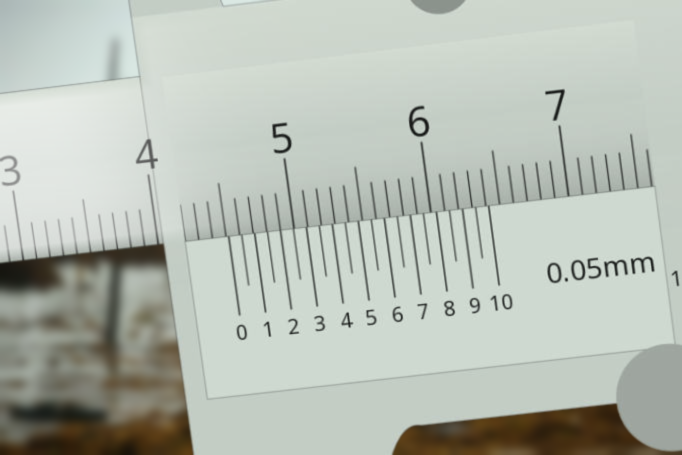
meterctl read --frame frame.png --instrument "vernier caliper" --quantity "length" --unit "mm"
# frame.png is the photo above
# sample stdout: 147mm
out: 45.2mm
